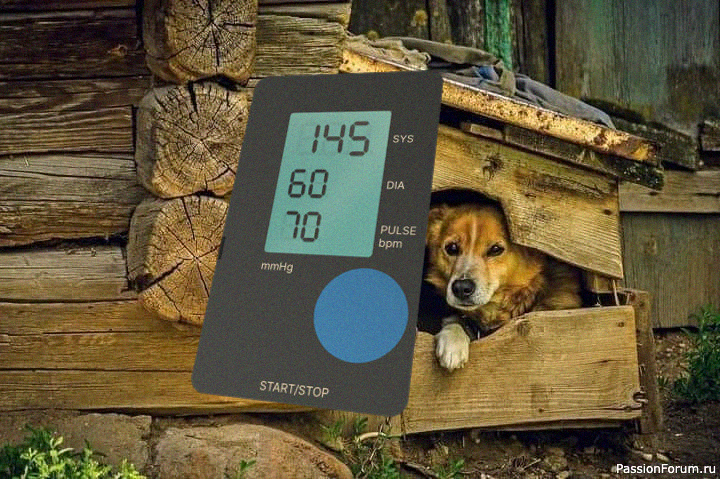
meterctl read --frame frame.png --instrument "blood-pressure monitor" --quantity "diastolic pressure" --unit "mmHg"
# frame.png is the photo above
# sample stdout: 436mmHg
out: 60mmHg
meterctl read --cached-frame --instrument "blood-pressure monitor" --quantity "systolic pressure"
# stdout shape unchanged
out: 145mmHg
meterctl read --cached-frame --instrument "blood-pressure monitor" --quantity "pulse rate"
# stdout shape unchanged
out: 70bpm
